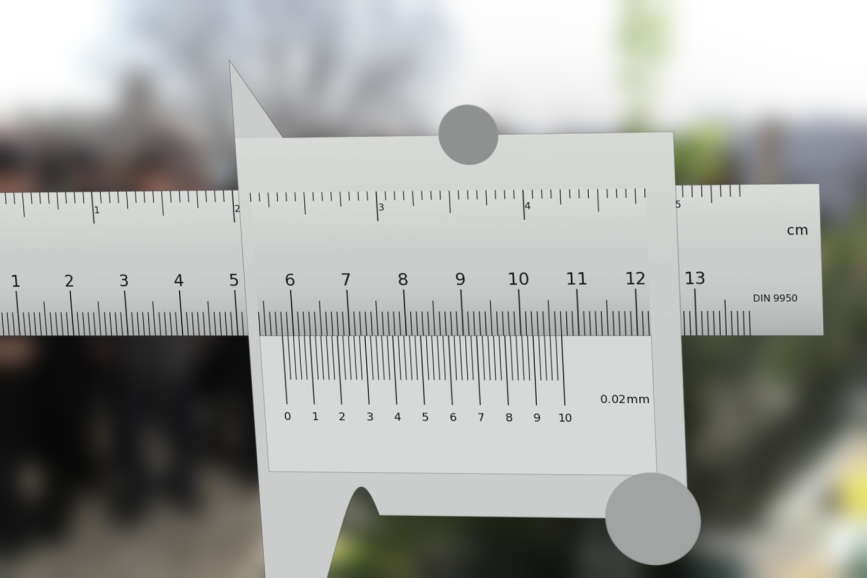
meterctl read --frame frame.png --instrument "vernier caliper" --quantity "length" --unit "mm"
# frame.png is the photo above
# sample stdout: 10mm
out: 58.0mm
